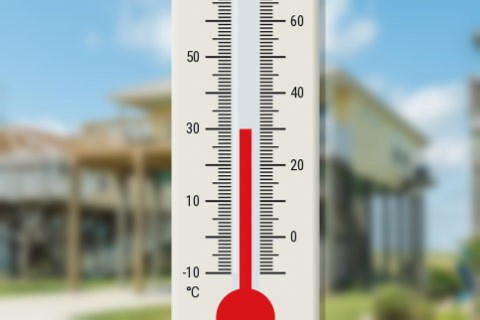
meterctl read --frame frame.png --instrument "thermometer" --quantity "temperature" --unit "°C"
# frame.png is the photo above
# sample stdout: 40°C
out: 30°C
